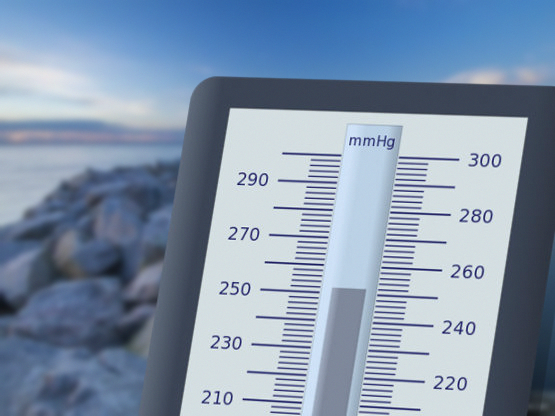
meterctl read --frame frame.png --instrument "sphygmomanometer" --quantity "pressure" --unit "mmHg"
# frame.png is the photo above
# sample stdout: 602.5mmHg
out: 252mmHg
